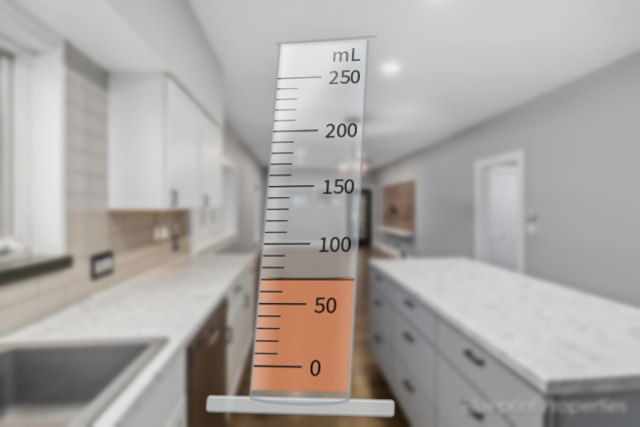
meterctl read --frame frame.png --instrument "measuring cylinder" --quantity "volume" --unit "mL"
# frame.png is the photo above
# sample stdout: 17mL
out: 70mL
